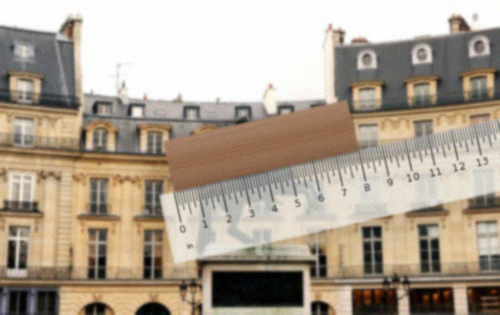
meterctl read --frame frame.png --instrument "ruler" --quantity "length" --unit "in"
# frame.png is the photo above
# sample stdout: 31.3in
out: 8in
